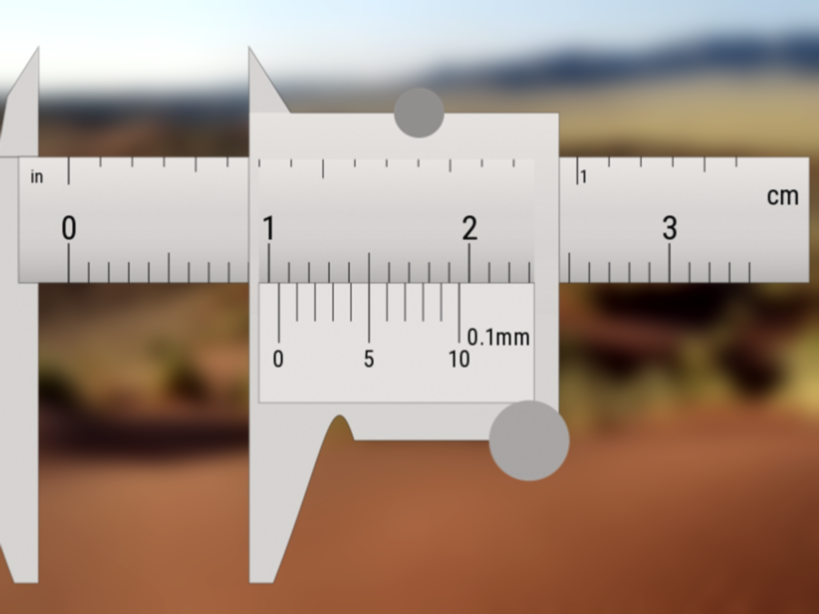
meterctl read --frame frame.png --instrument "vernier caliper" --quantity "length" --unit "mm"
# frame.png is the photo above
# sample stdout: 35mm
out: 10.5mm
